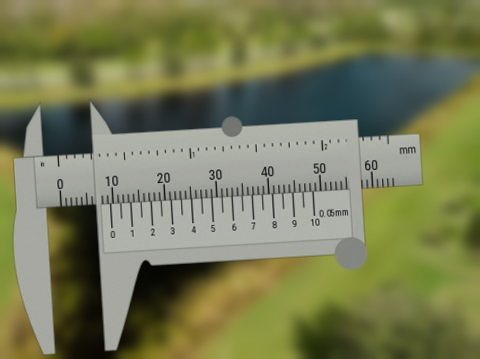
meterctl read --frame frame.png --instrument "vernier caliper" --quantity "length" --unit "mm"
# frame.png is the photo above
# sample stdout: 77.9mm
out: 9.5mm
